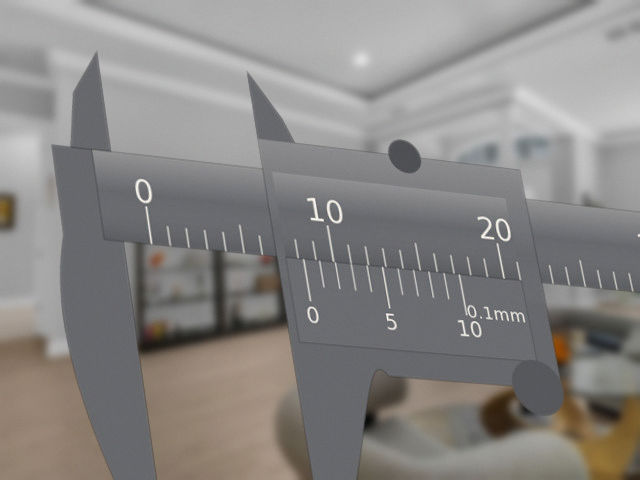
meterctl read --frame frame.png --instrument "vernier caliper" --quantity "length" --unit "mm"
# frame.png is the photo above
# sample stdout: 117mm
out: 8.3mm
